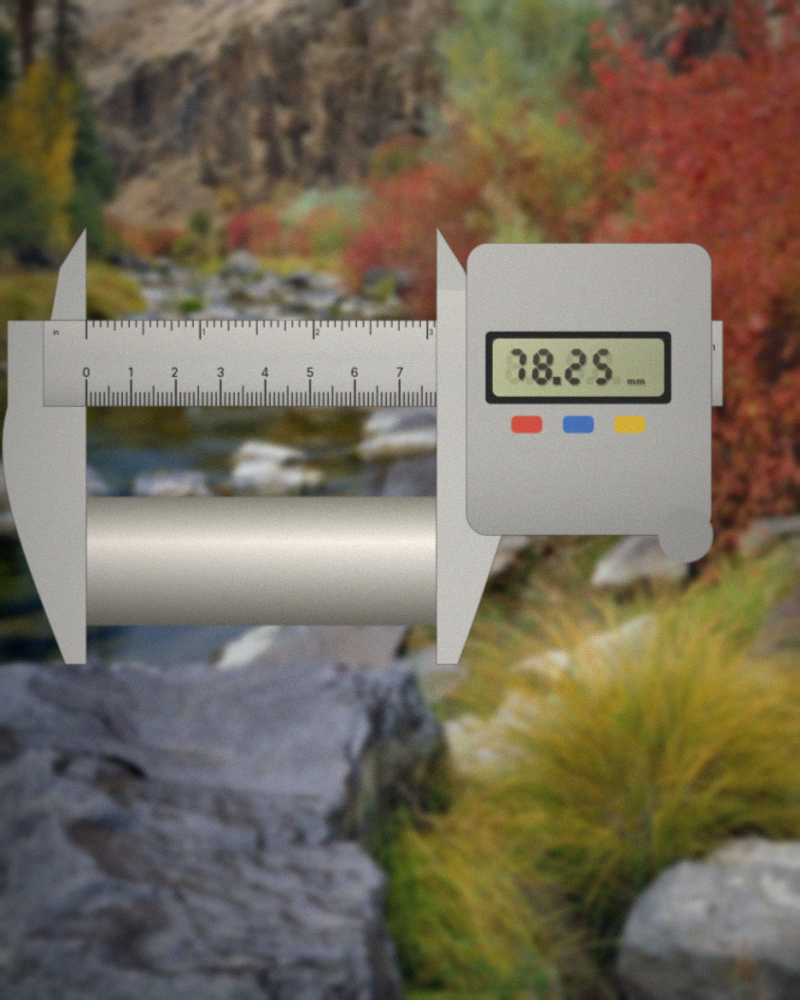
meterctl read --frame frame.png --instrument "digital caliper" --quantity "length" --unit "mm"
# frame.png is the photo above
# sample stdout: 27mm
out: 78.25mm
